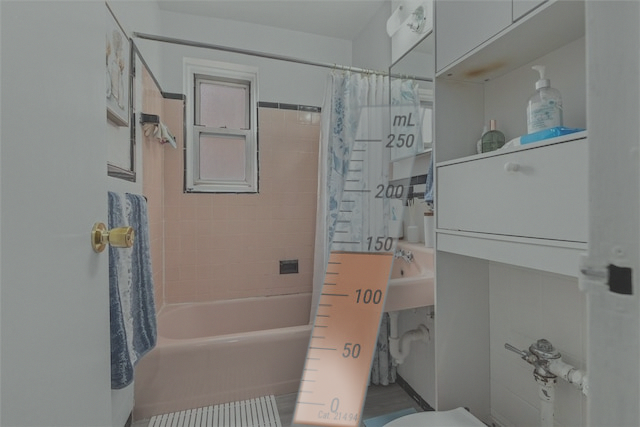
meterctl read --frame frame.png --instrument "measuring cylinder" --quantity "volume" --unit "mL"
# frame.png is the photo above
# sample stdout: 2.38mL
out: 140mL
